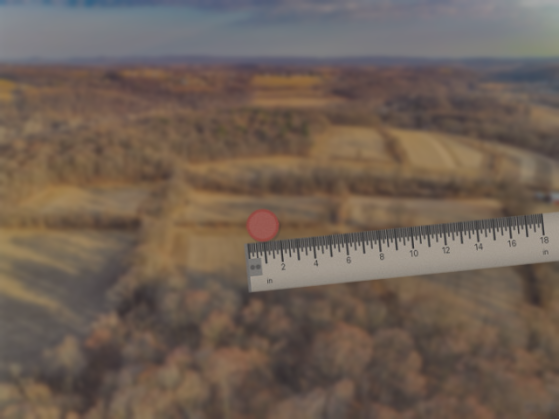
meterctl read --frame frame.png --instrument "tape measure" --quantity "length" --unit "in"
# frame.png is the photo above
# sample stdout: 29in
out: 2in
